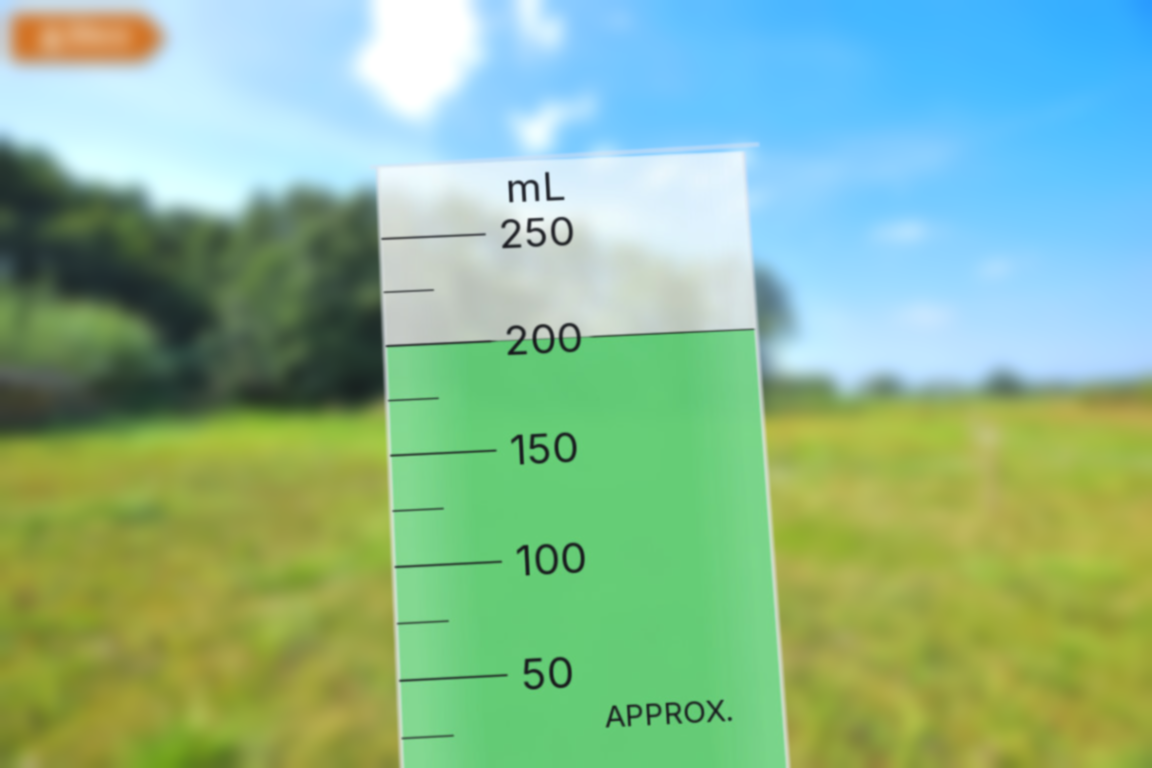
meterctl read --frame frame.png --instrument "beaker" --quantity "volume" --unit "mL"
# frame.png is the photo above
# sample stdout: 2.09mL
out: 200mL
